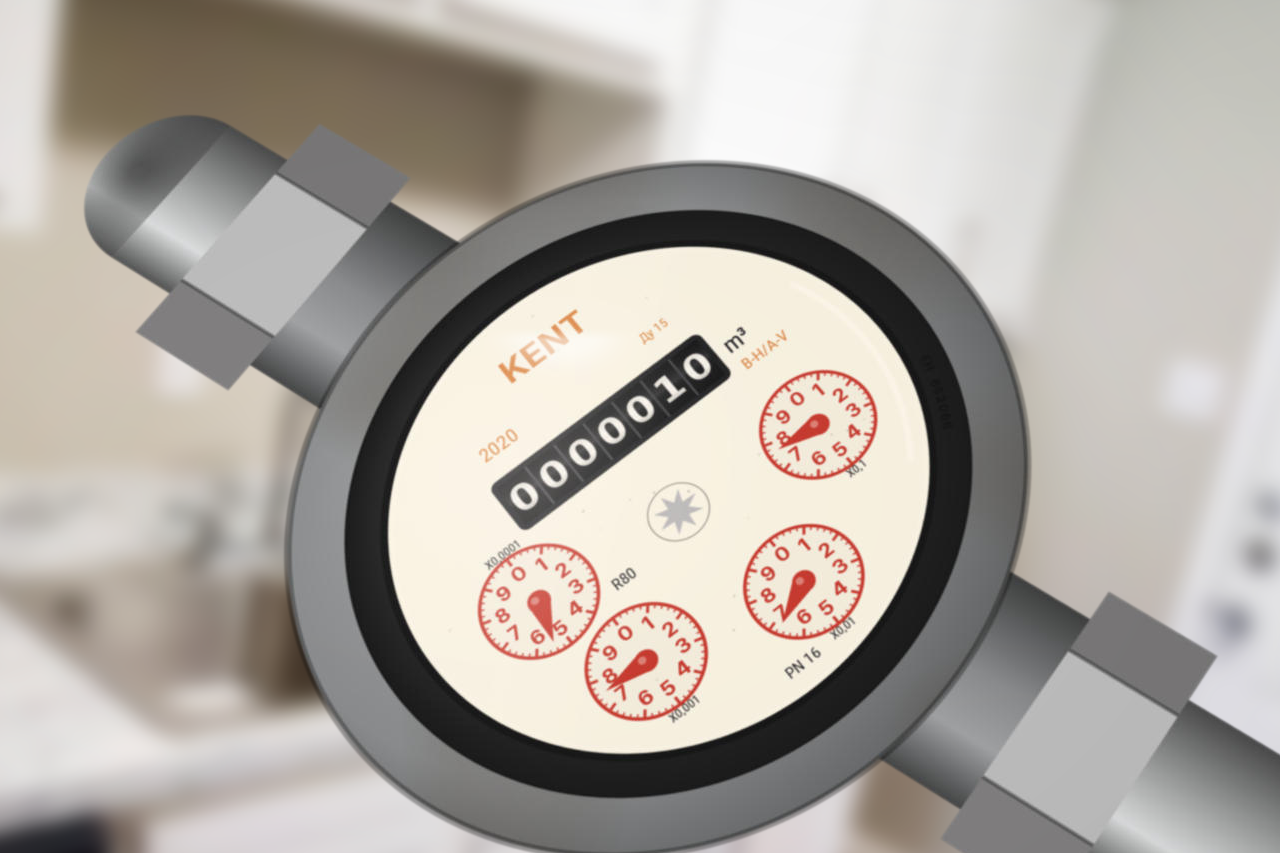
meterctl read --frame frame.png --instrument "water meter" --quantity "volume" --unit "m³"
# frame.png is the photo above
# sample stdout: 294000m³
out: 10.7675m³
